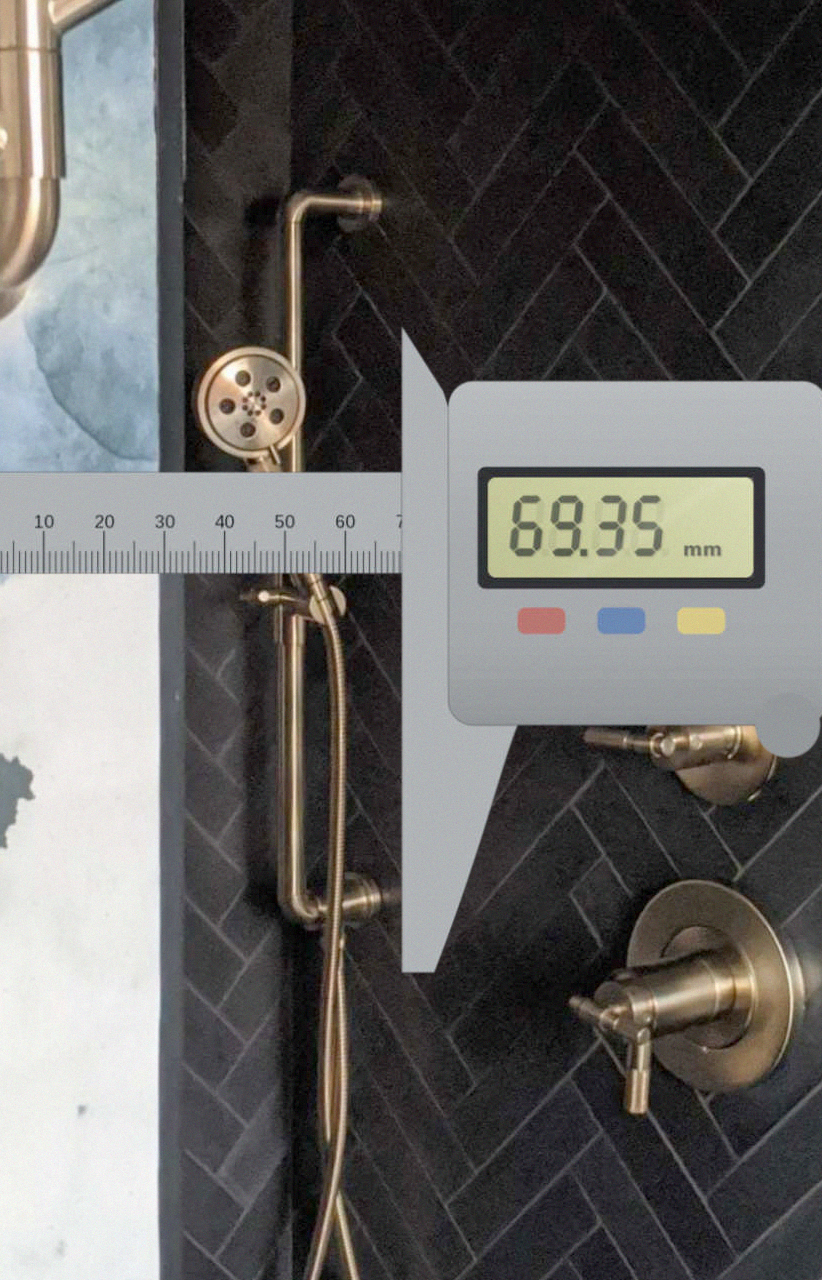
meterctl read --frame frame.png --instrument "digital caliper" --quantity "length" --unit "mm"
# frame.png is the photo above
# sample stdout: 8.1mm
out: 69.35mm
